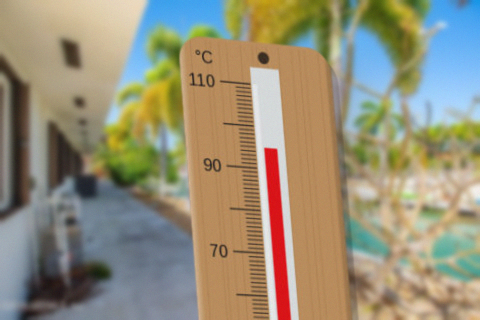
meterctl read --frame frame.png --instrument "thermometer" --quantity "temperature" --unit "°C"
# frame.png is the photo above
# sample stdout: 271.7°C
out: 95°C
